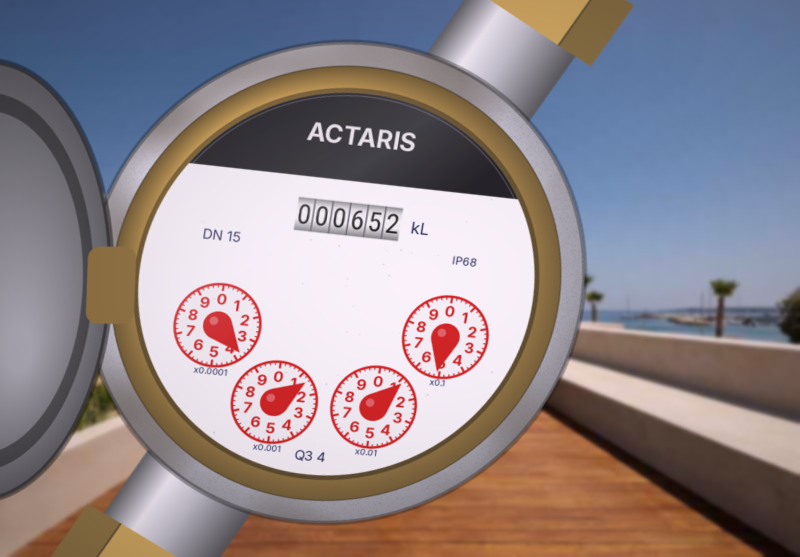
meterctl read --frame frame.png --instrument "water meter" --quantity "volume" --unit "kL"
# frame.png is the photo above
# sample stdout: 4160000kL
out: 652.5113kL
